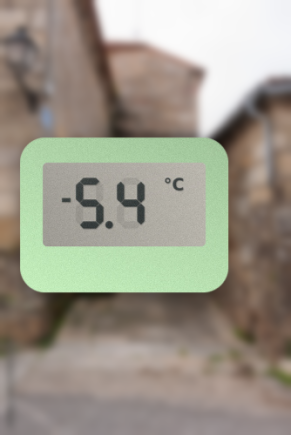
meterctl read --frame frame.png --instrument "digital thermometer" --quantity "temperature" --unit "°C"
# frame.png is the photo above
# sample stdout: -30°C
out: -5.4°C
